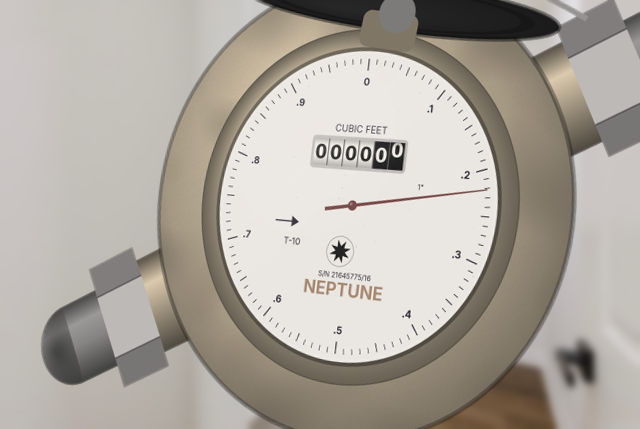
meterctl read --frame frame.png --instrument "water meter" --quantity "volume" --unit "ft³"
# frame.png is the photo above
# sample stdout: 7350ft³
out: 0.22ft³
